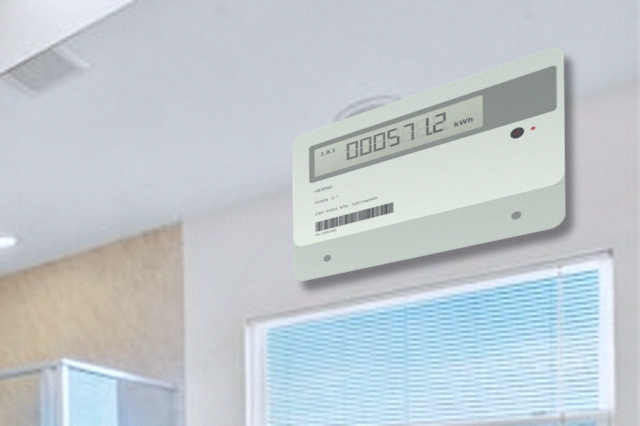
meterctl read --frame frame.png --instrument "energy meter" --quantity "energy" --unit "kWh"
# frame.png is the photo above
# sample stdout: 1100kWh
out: 571.2kWh
